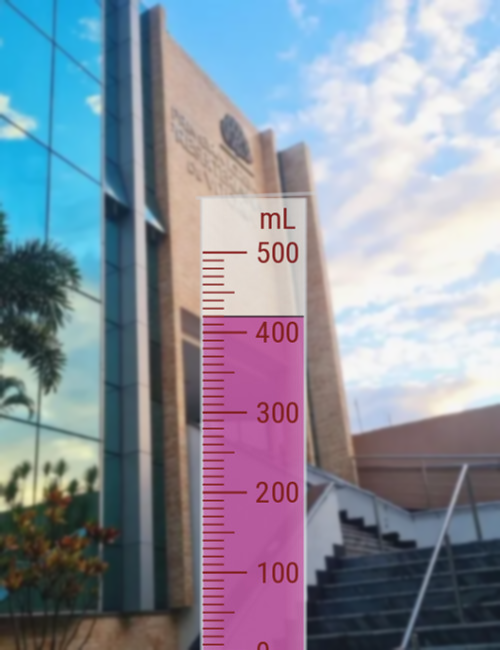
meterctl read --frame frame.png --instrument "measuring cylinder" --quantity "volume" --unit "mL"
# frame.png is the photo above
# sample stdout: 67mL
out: 420mL
